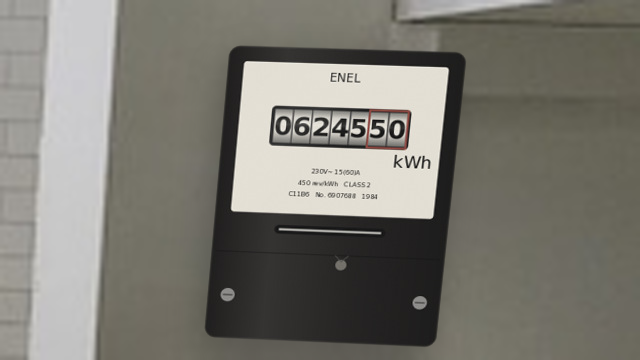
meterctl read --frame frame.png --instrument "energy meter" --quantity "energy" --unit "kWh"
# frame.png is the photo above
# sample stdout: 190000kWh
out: 6245.50kWh
